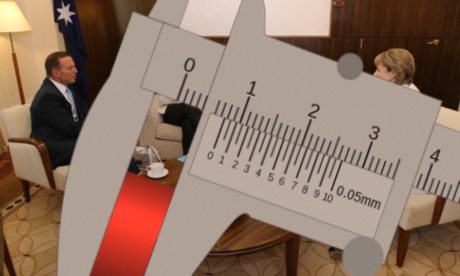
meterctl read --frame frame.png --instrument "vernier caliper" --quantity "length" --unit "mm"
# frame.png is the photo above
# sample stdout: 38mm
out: 7.6mm
